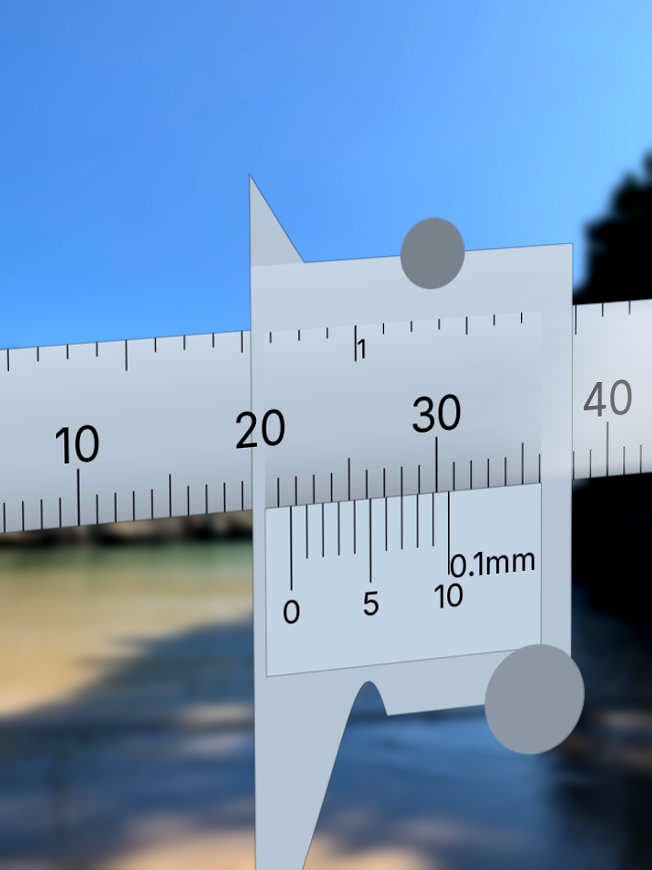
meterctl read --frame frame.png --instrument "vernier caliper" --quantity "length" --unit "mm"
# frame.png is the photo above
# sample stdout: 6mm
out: 21.7mm
